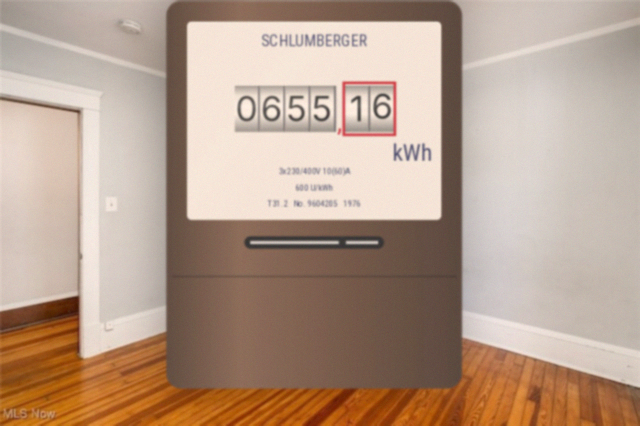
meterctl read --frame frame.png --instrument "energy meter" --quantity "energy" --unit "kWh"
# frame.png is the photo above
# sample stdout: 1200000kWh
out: 655.16kWh
